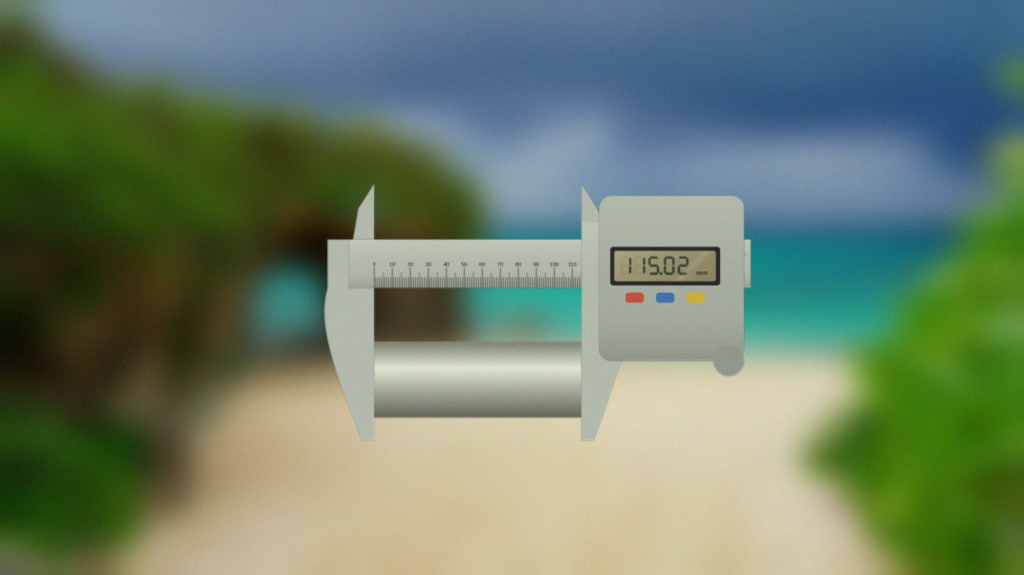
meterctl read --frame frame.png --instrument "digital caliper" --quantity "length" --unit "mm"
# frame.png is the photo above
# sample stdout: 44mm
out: 115.02mm
